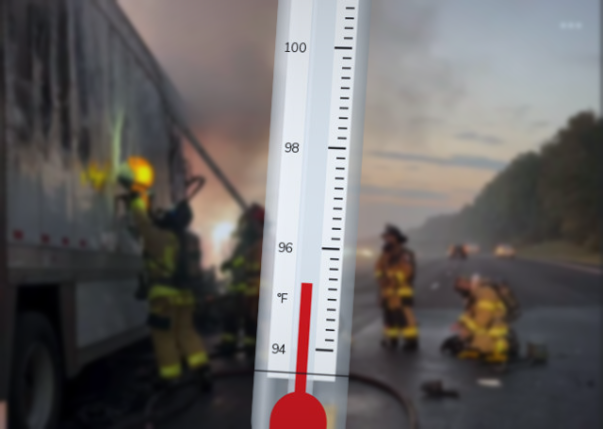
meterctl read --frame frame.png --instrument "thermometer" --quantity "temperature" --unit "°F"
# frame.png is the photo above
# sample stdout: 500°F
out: 95.3°F
